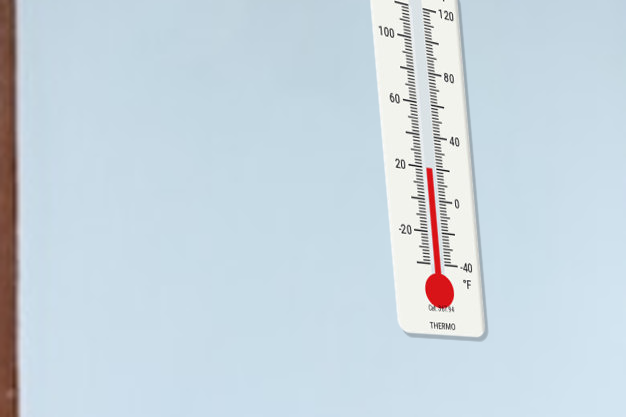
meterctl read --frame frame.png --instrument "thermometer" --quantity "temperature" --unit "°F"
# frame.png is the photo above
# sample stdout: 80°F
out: 20°F
